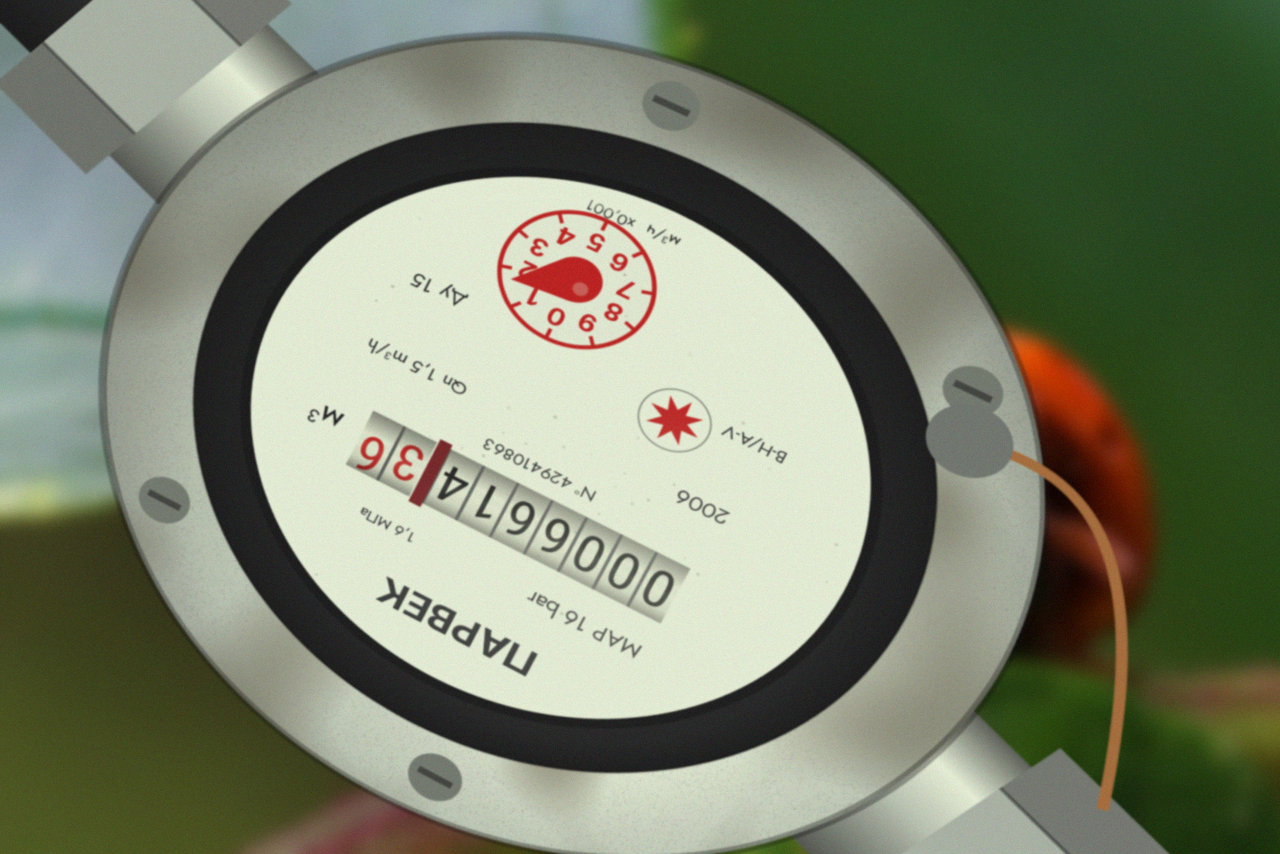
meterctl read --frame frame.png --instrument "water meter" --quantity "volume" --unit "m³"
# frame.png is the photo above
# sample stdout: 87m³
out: 6614.361m³
